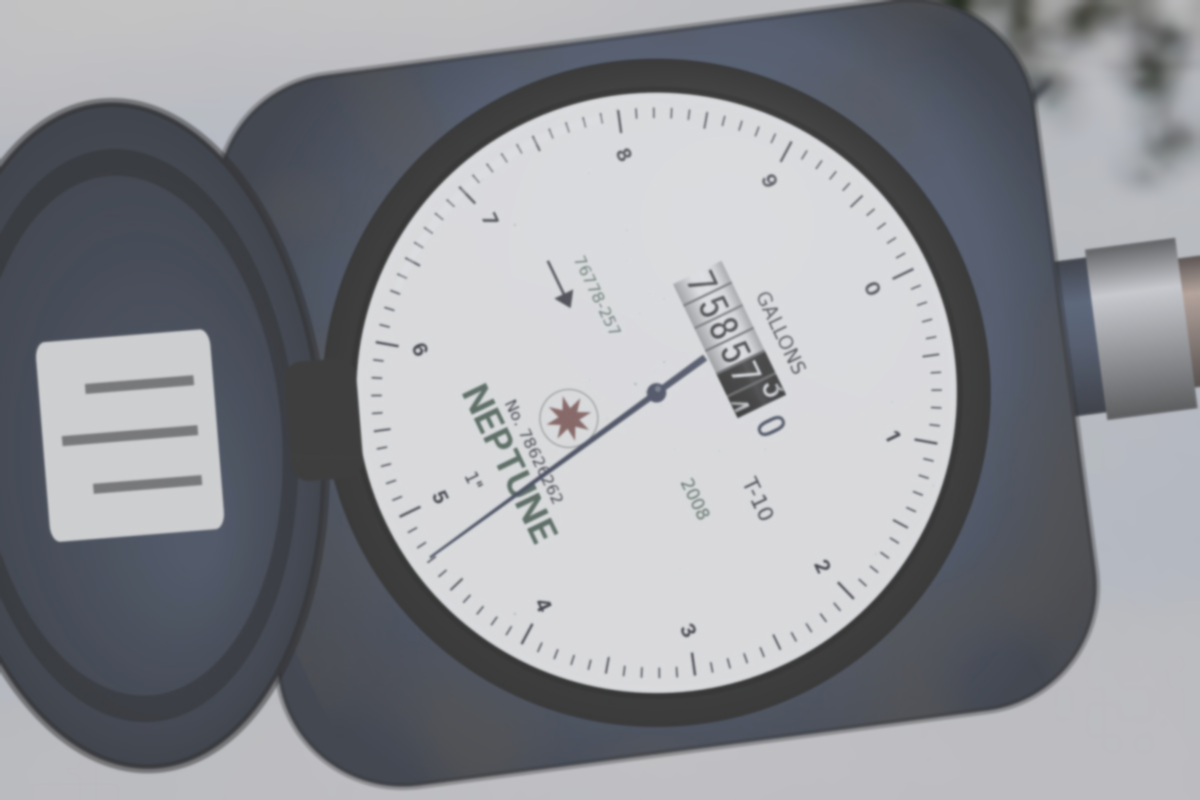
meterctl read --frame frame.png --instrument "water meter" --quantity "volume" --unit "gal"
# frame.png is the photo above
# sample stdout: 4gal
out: 7585734.7gal
